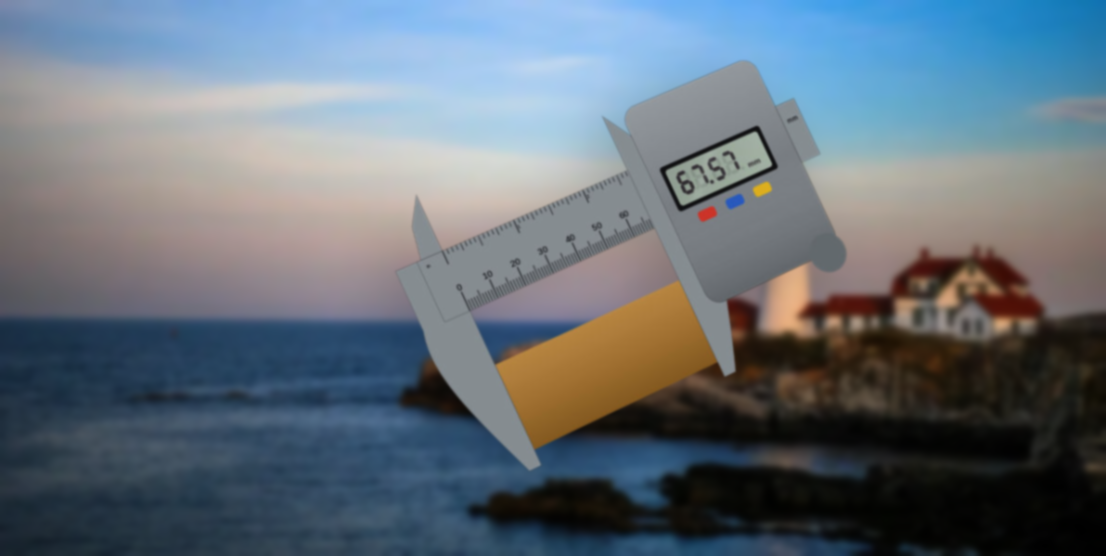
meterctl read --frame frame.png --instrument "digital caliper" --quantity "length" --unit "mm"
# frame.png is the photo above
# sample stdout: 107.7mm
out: 67.57mm
